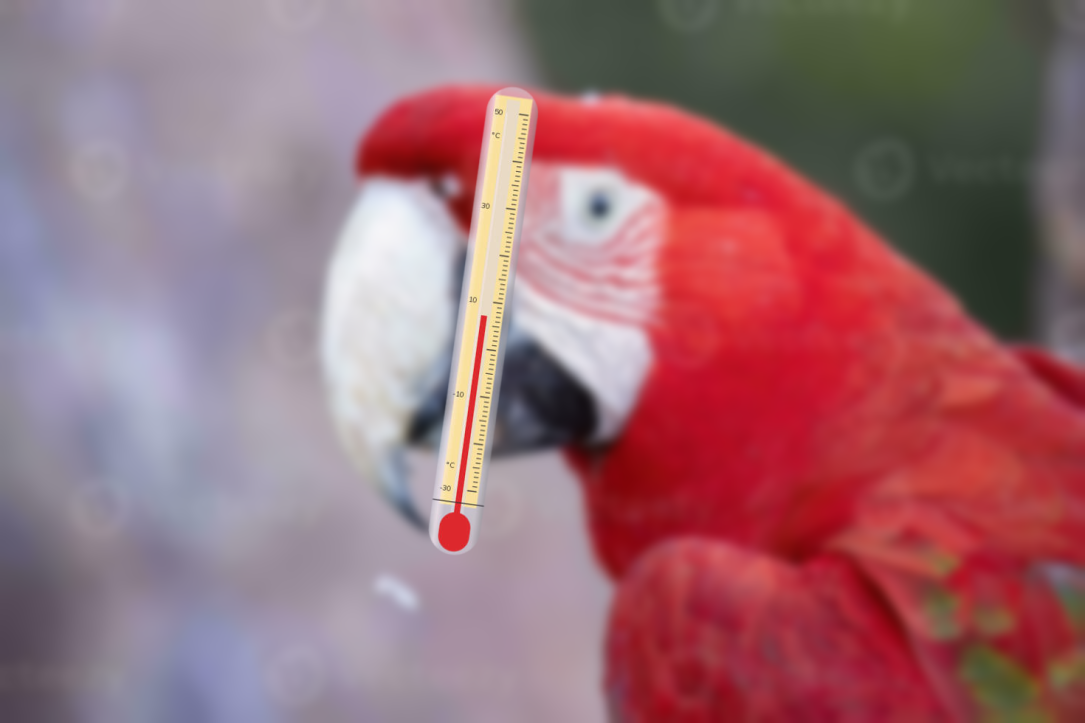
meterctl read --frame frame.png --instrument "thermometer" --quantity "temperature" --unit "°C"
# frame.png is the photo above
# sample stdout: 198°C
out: 7°C
